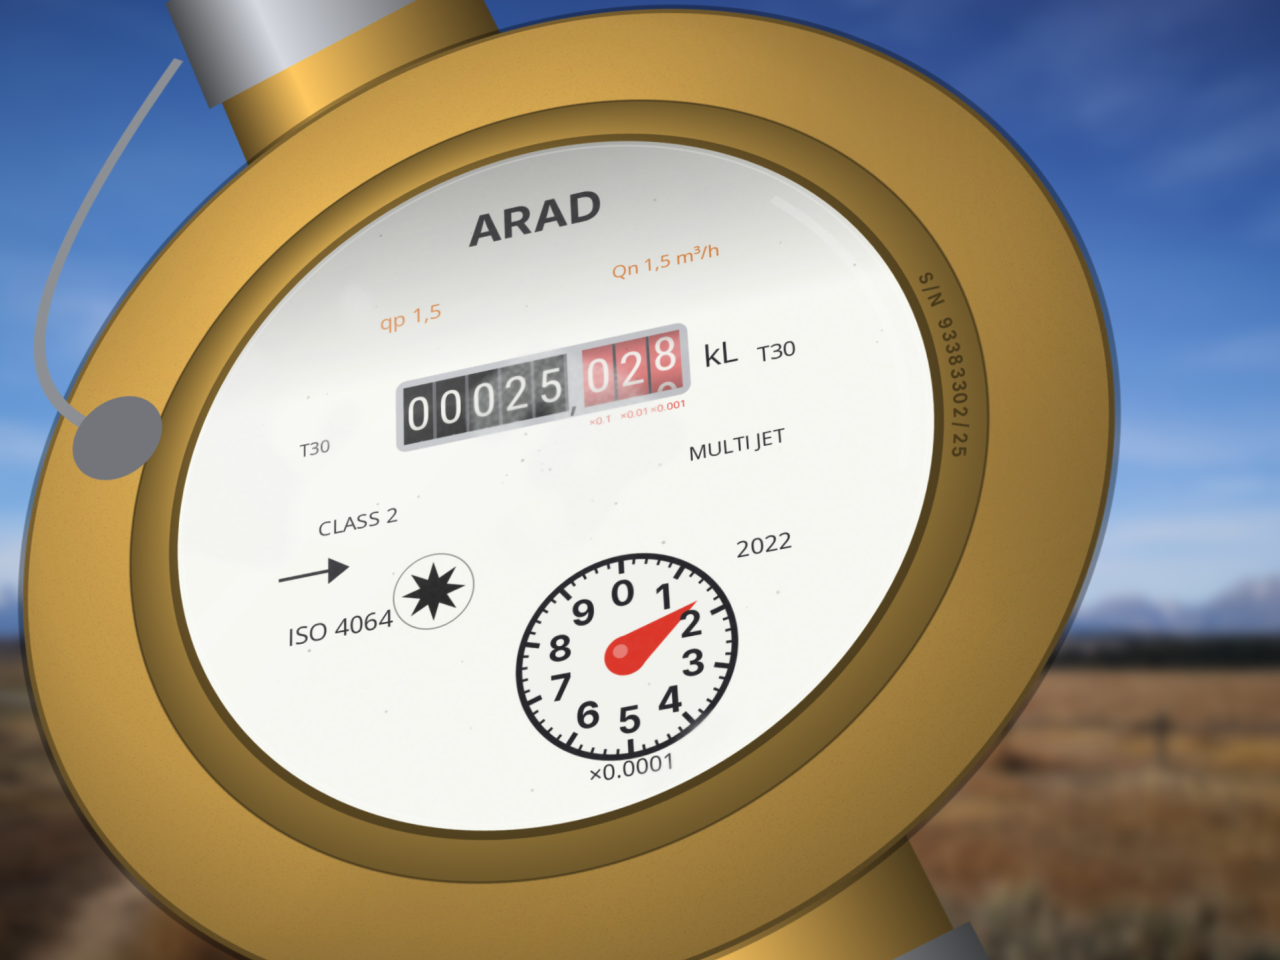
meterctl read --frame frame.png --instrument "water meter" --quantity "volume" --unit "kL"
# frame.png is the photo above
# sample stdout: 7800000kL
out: 25.0281kL
